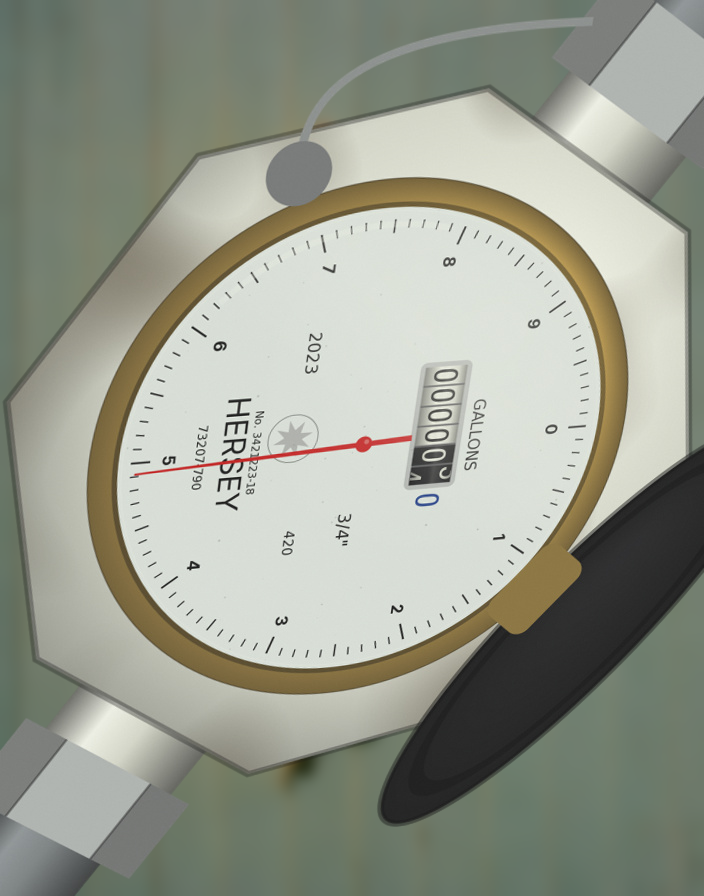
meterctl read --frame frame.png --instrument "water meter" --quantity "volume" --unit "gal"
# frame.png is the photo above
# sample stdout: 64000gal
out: 34.9gal
